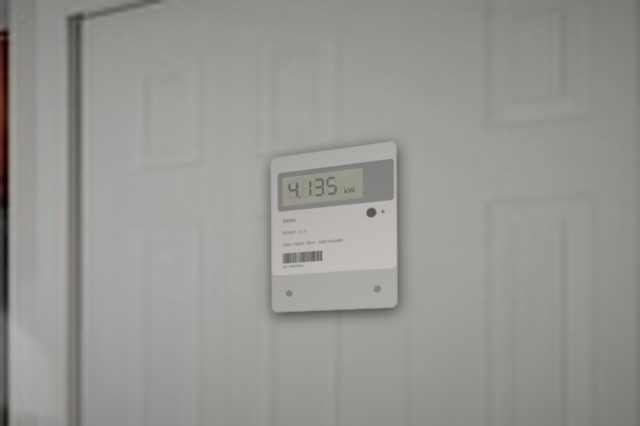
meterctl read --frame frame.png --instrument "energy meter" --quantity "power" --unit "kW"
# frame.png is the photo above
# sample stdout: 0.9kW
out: 4.135kW
